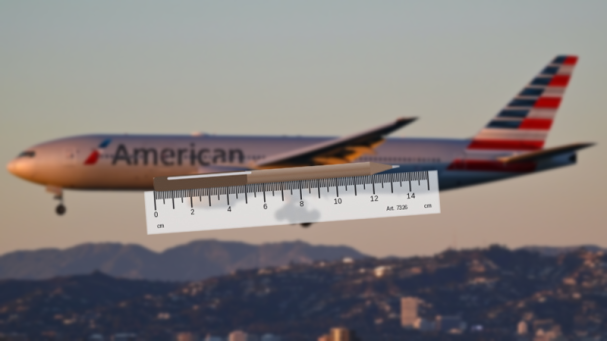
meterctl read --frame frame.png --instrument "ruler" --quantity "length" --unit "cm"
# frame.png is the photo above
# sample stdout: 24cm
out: 13.5cm
